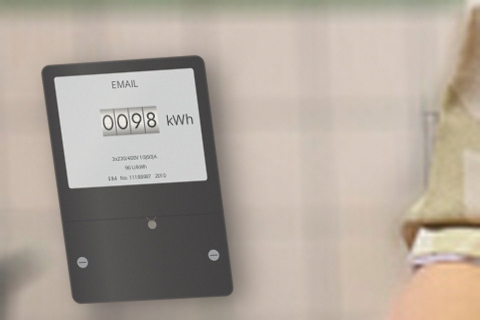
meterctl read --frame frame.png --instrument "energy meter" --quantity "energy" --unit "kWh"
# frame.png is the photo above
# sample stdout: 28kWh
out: 98kWh
